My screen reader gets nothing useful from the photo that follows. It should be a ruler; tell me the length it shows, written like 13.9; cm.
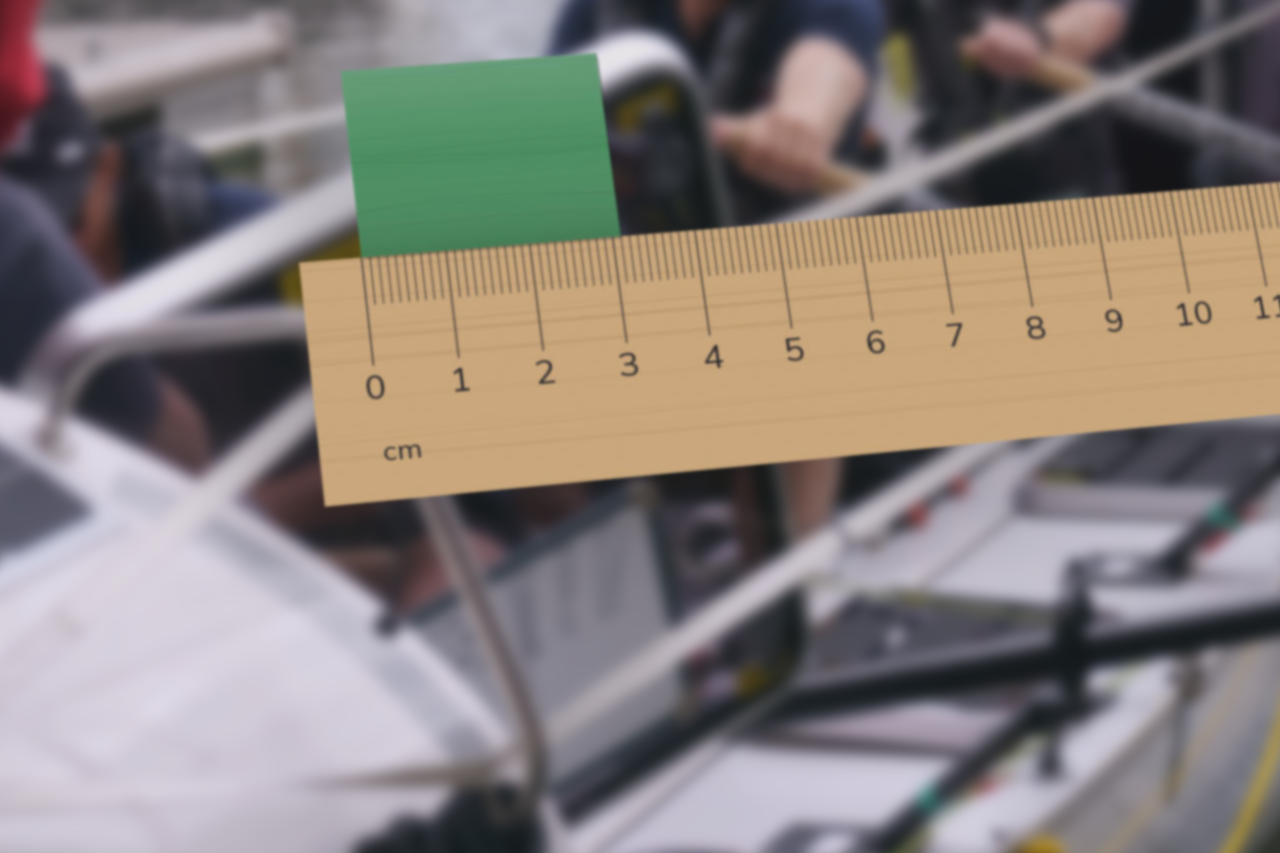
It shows 3.1; cm
